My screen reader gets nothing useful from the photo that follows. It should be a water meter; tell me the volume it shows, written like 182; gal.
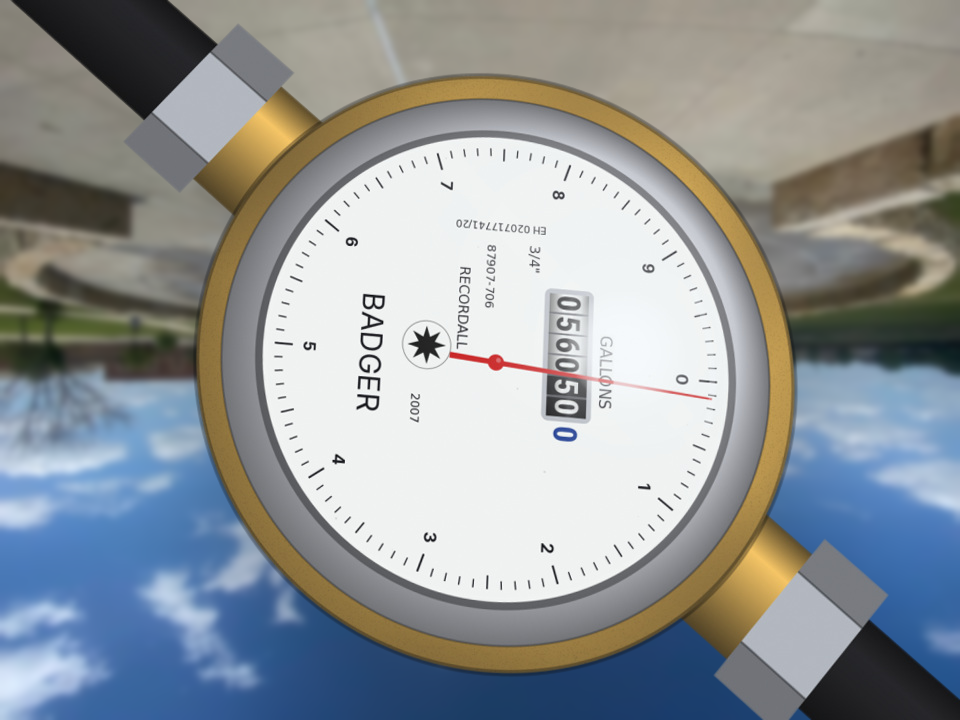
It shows 560500.1; gal
